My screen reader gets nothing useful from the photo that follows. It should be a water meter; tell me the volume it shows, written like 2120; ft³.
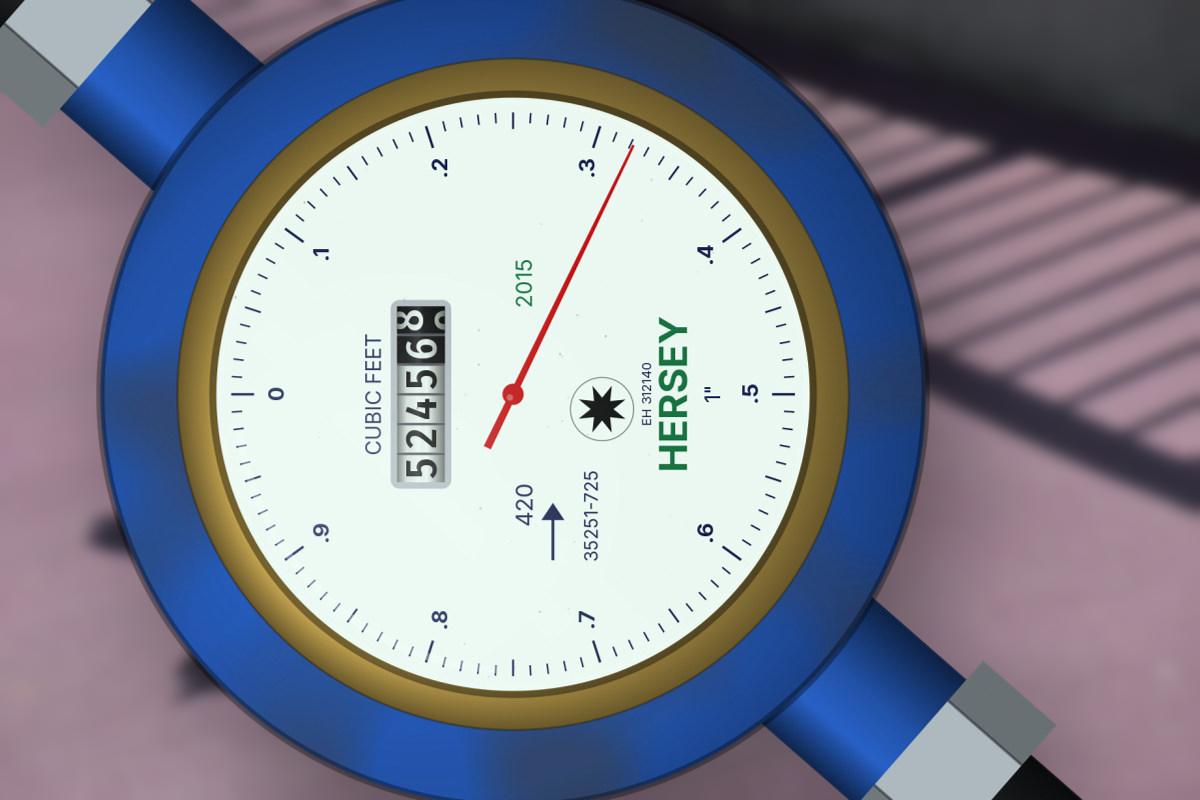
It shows 524568.32; ft³
